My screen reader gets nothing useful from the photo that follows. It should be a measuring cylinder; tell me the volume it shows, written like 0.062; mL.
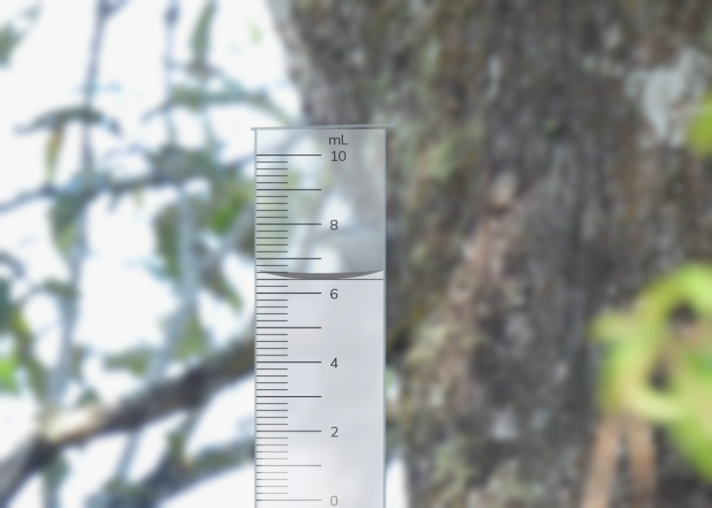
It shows 6.4; mL
